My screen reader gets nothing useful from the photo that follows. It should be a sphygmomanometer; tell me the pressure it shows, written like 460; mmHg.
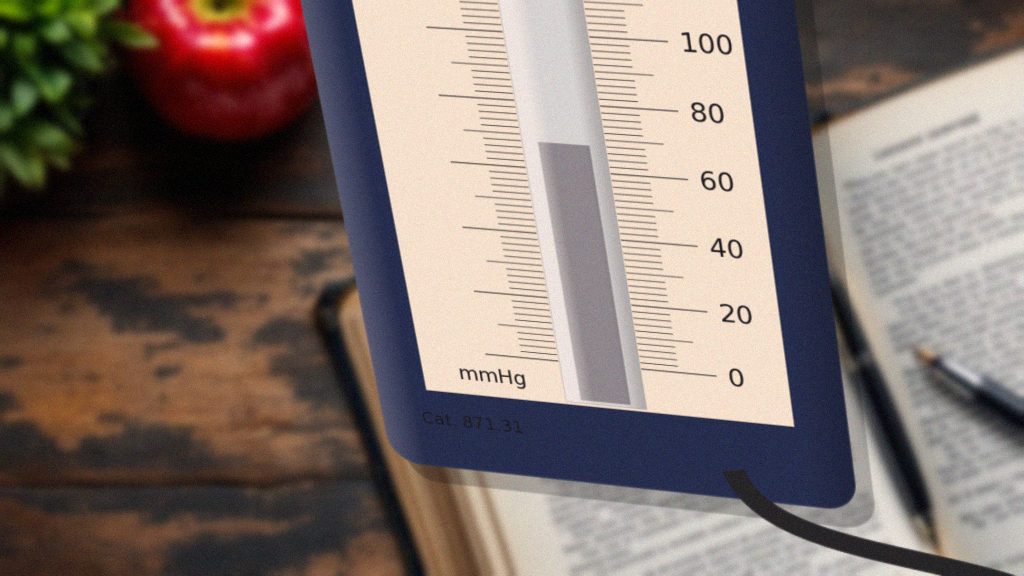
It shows 68; mmHg
